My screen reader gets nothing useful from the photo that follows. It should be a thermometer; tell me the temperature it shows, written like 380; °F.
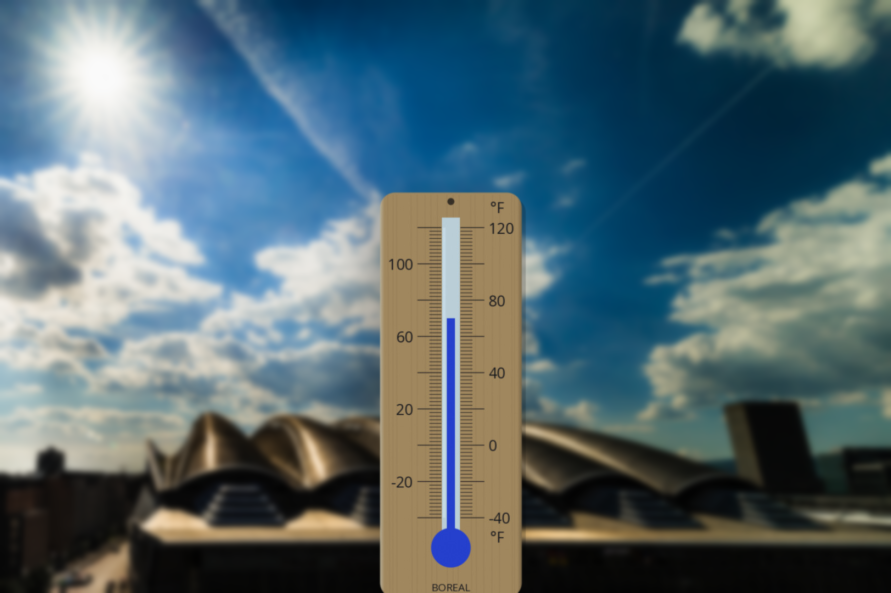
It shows 70; °F
